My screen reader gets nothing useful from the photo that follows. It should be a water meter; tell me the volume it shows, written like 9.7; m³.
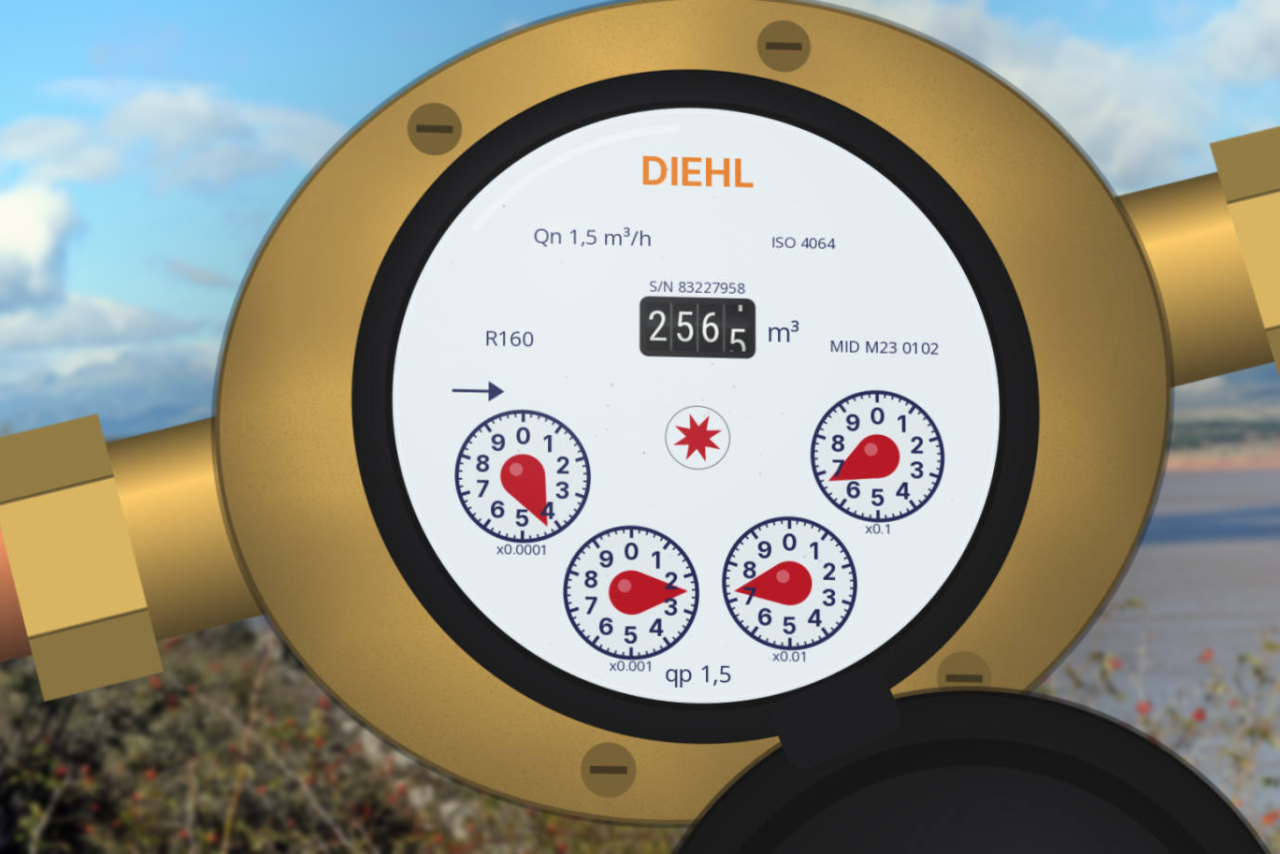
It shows 2564.6724; m³
